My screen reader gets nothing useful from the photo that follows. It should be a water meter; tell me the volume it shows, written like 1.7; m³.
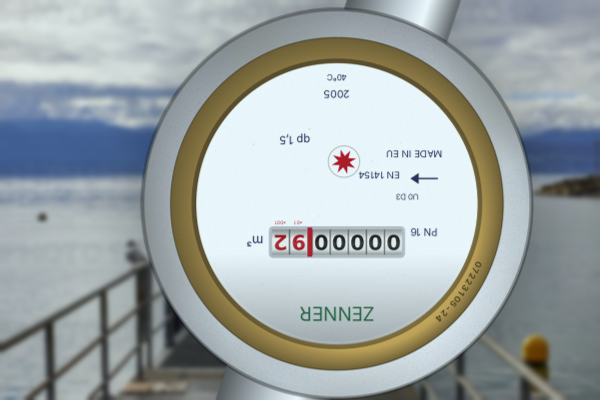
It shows 0.92; m³
